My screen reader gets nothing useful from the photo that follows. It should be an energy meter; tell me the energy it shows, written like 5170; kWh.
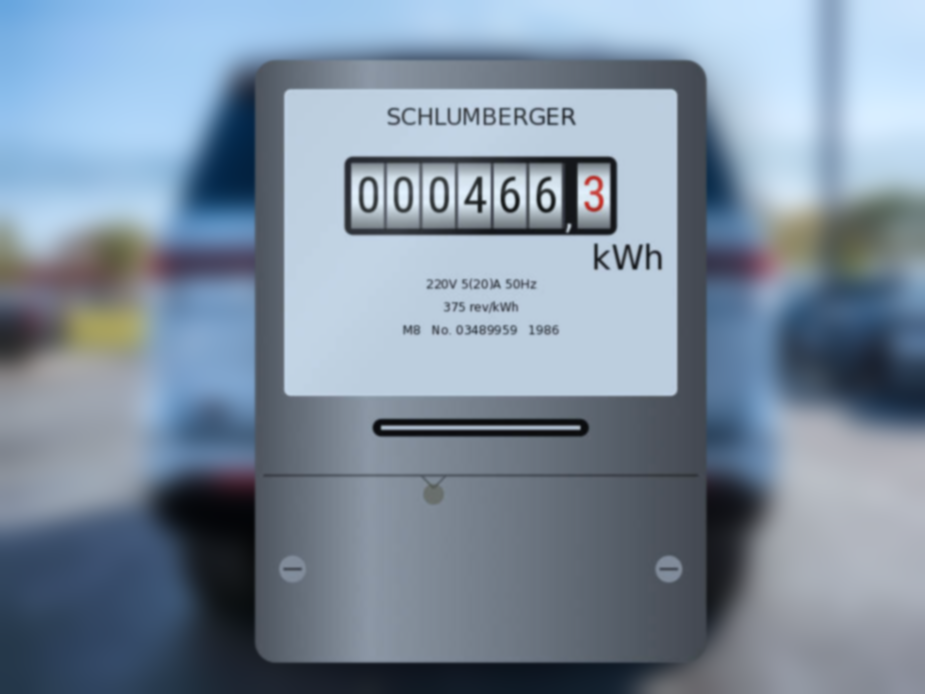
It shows 466.3; kWh
